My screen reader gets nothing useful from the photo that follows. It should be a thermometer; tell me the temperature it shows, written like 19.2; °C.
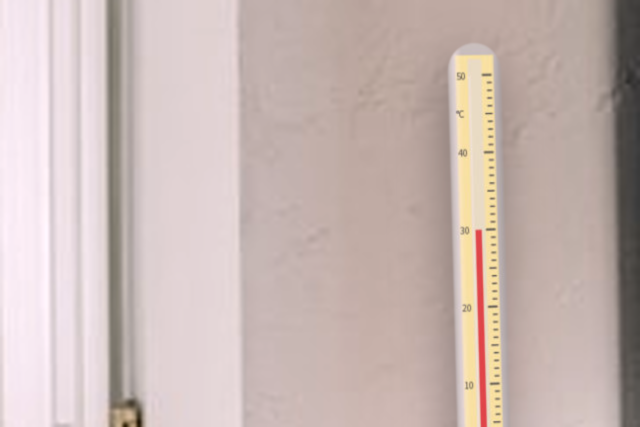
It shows 30; °C
